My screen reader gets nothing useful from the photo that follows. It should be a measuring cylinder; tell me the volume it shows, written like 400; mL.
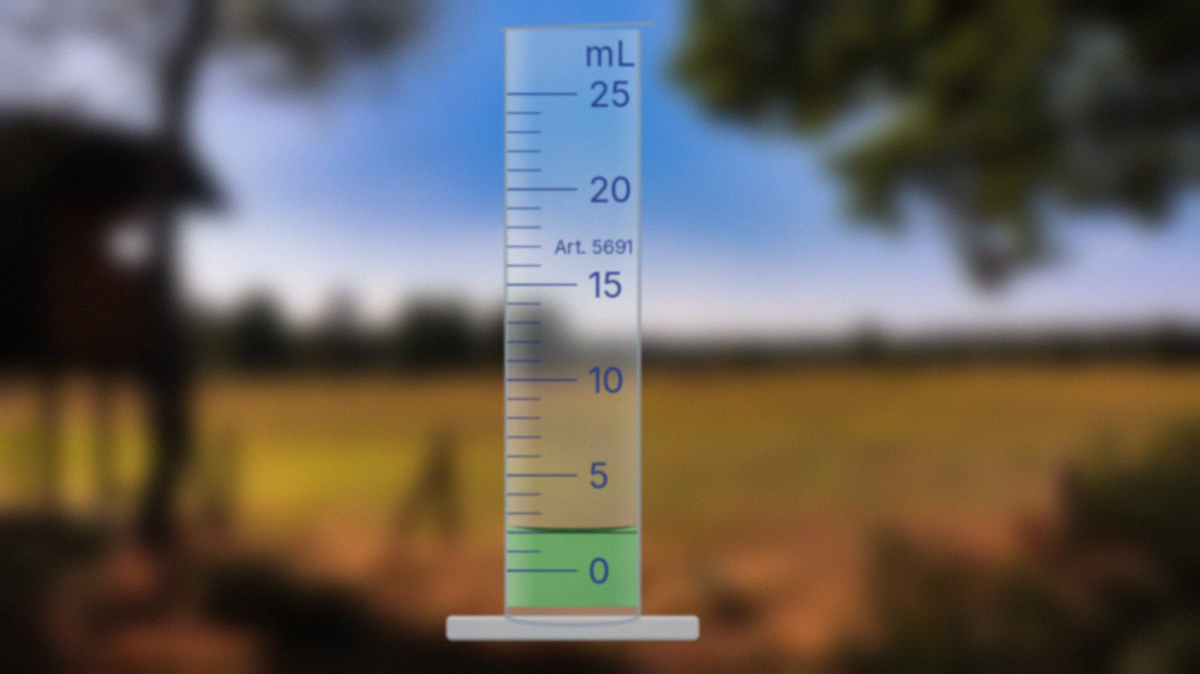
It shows 2; mL
